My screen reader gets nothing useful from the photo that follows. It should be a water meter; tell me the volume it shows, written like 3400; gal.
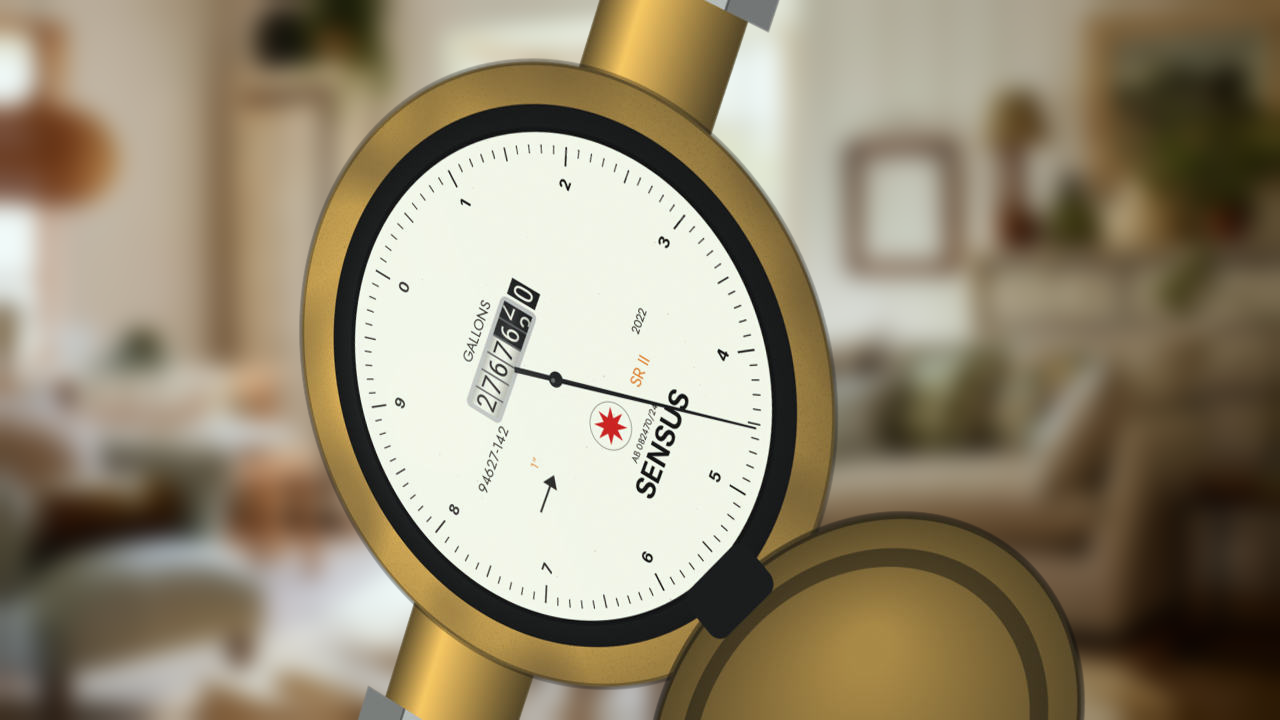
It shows 2767624.5; gal
